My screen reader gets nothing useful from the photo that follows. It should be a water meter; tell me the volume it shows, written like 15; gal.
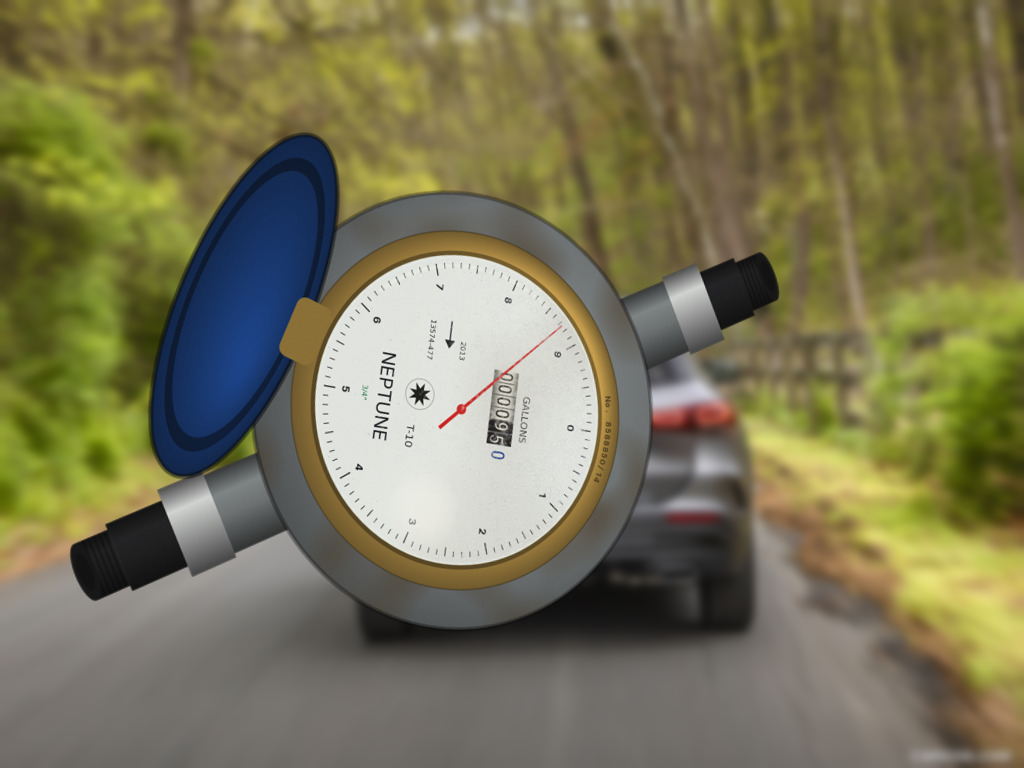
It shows 948.7; gal
